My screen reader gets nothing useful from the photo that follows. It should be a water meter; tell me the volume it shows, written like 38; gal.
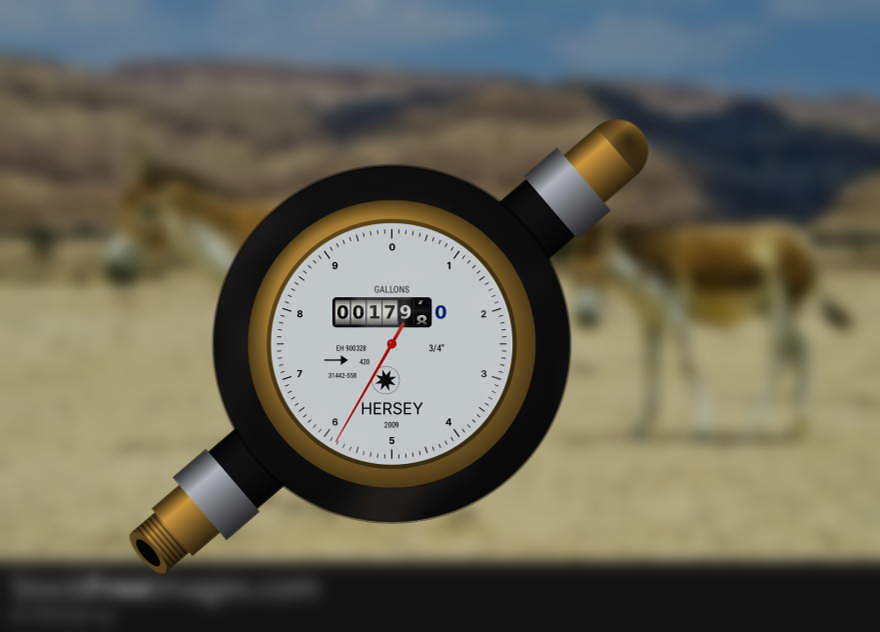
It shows 17975.8; gal
